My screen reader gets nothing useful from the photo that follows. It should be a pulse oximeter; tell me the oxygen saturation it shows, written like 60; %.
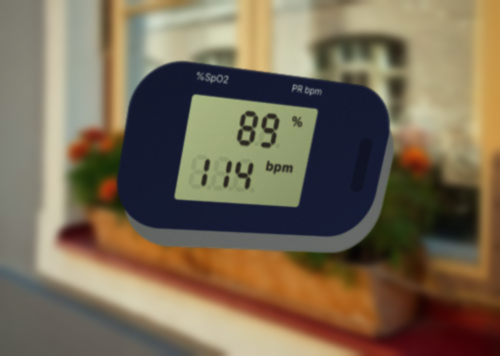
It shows 89; %
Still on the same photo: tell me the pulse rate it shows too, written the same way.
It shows 114; bpm
